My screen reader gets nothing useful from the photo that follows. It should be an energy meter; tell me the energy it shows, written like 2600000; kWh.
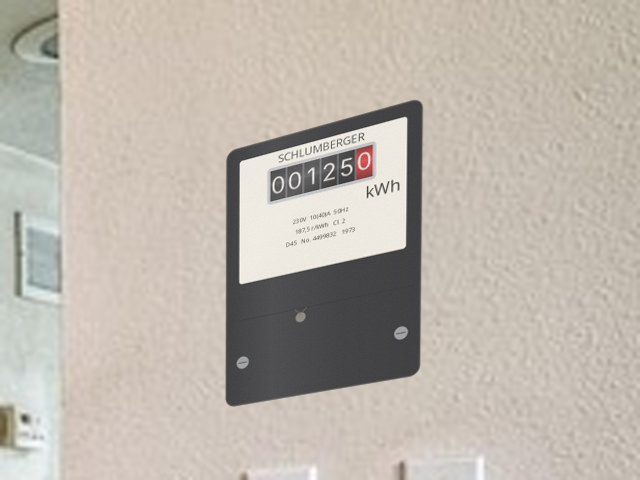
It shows 125.0; kWh
